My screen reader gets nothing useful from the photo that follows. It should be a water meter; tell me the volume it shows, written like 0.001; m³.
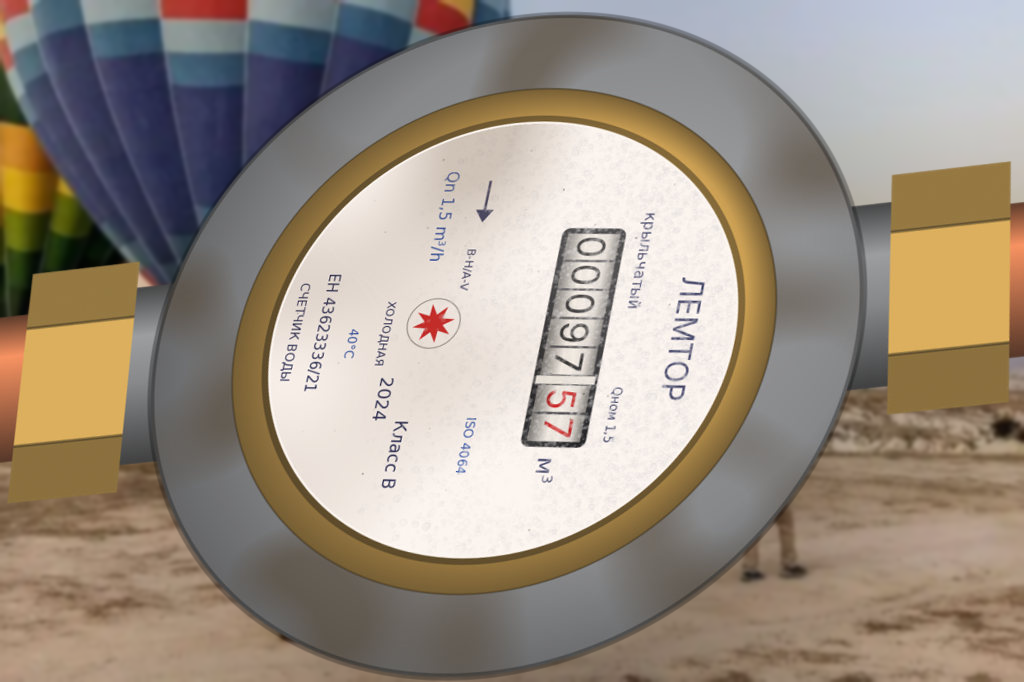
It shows 97.57; m³
